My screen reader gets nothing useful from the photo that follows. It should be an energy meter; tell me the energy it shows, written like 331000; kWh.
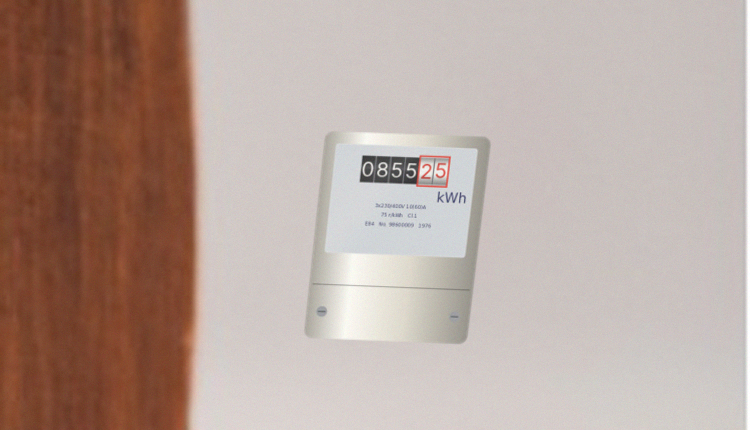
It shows 855.25; kWh
